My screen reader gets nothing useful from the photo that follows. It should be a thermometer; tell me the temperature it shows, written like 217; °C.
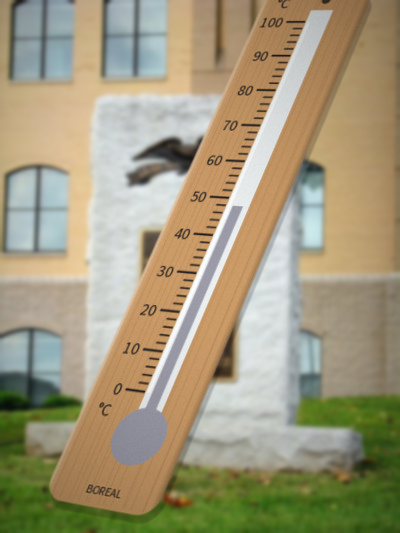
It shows 48; °C
